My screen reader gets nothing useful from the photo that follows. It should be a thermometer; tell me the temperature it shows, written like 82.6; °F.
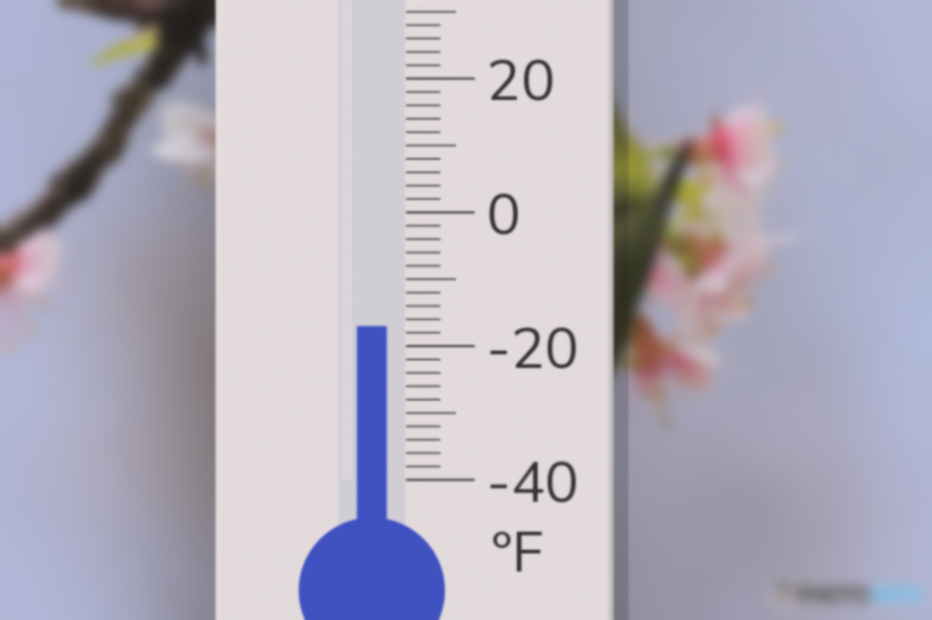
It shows -17; °F
